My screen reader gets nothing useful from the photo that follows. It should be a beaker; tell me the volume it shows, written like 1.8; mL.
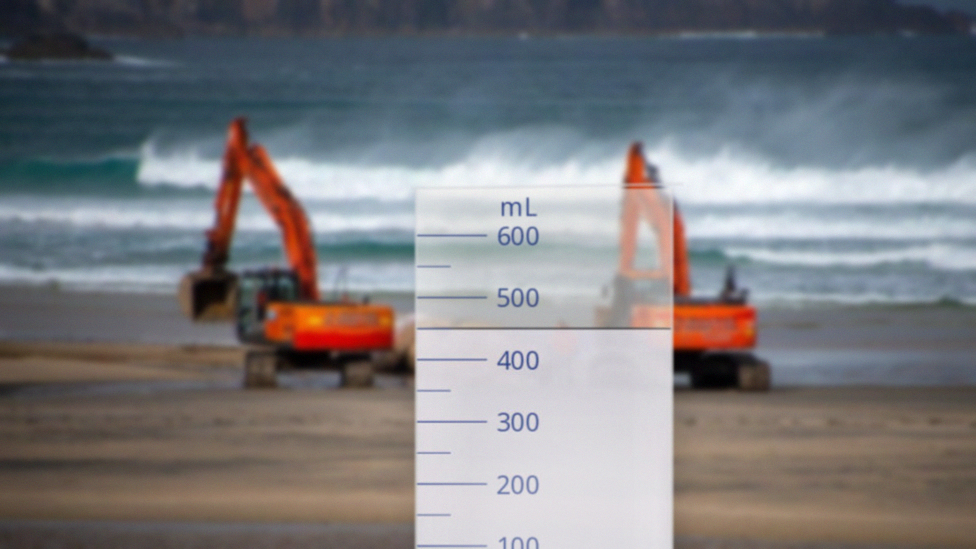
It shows 450; mL
